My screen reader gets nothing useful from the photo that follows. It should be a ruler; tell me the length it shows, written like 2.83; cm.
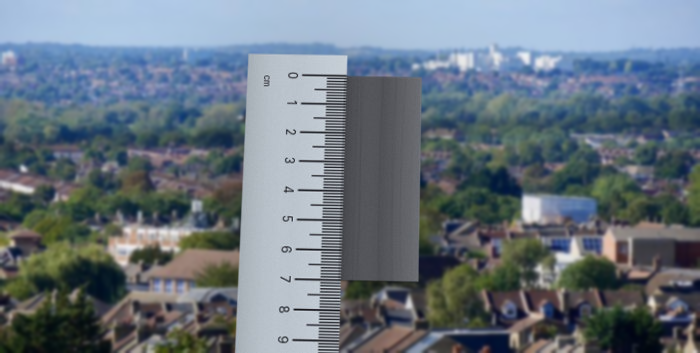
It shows 7; cm
